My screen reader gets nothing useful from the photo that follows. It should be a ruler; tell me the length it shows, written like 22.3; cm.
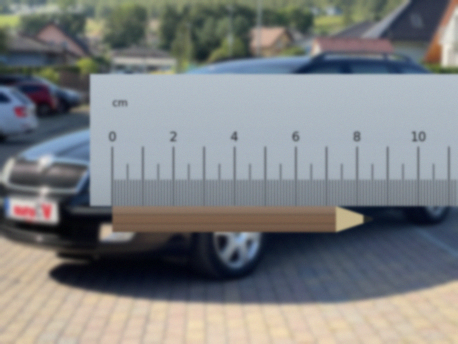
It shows 8.5; cm
